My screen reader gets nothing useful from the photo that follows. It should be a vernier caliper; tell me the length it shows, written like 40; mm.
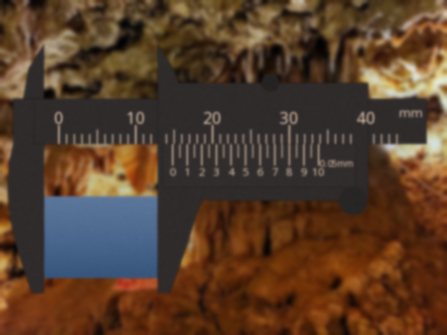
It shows 14.8; mm
